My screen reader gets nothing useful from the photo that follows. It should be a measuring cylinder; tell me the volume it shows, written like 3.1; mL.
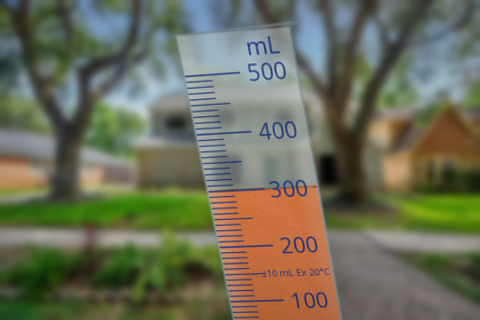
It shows 300; mL
